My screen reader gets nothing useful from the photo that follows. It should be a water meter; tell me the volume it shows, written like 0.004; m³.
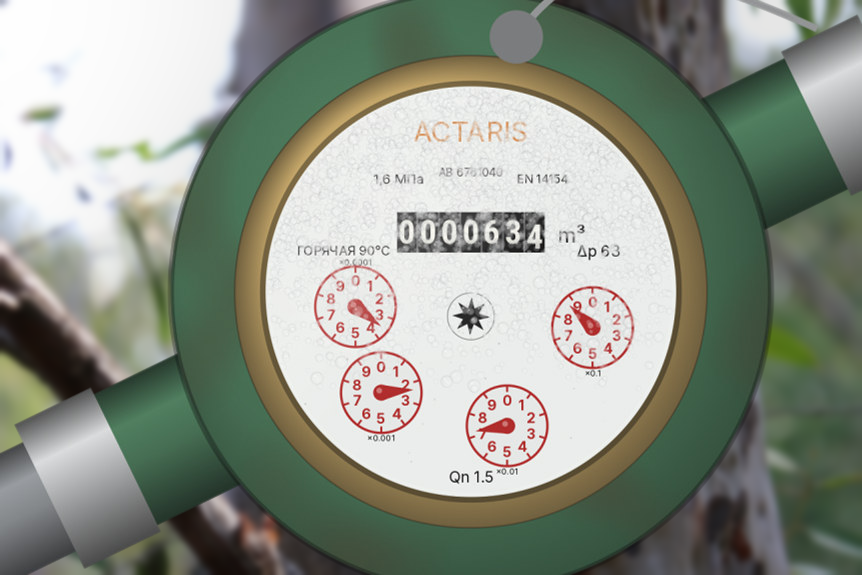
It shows 633.8723; m³
